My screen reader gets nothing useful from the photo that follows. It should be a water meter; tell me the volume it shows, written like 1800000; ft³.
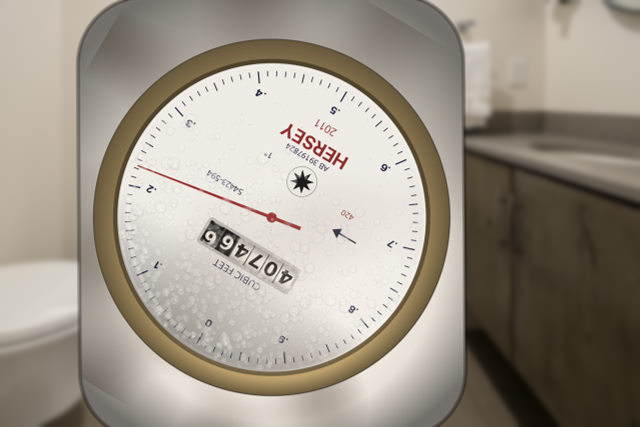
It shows 407466.22; ft³
